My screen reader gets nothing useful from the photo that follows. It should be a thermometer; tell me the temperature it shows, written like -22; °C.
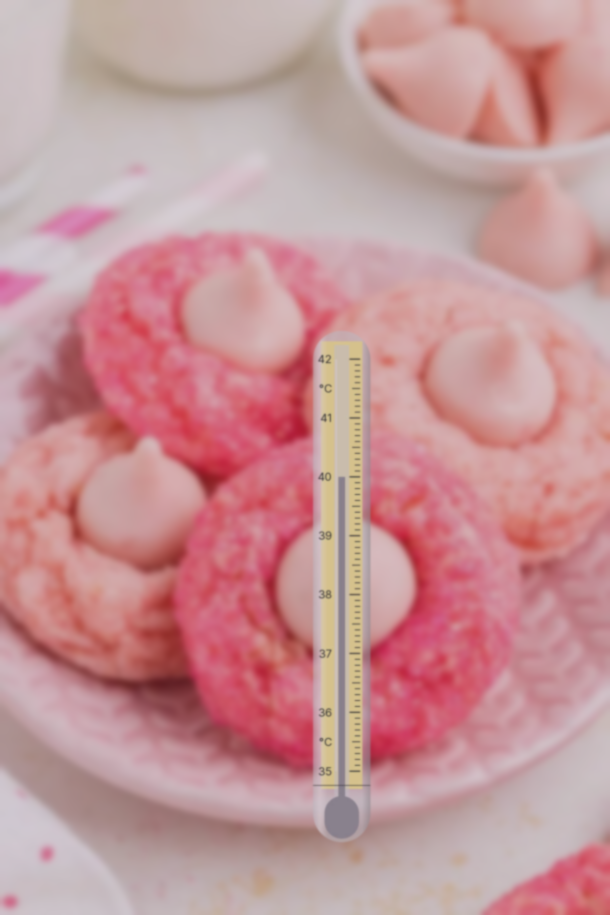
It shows 40; °C
